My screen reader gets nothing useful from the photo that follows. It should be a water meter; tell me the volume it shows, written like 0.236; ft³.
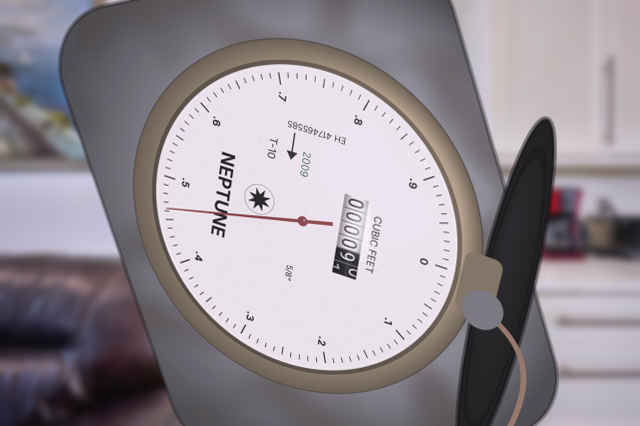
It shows 90.46; ft³
